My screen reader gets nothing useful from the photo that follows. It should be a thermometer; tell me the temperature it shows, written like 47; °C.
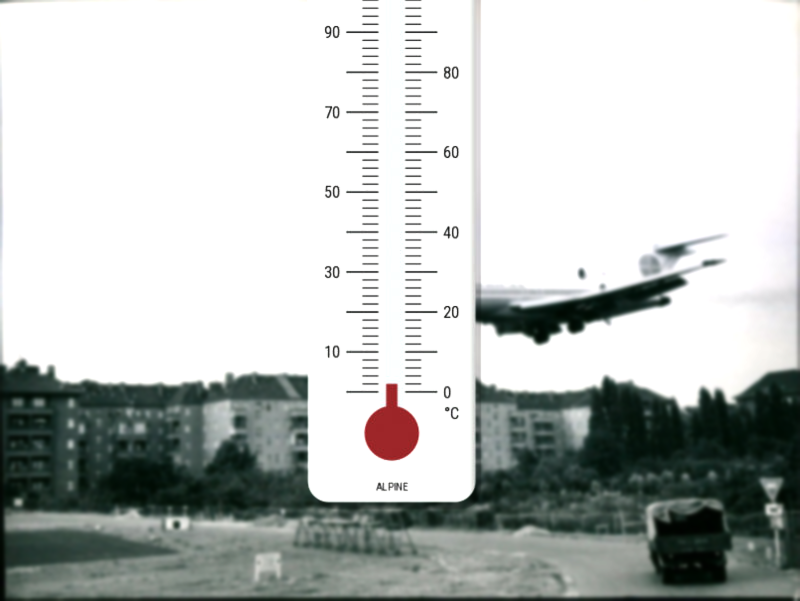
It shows 2; °C
